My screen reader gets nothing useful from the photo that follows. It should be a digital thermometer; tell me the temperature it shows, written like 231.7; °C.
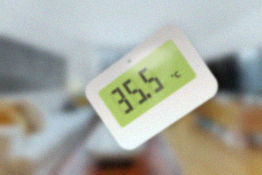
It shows 35.5; °C
